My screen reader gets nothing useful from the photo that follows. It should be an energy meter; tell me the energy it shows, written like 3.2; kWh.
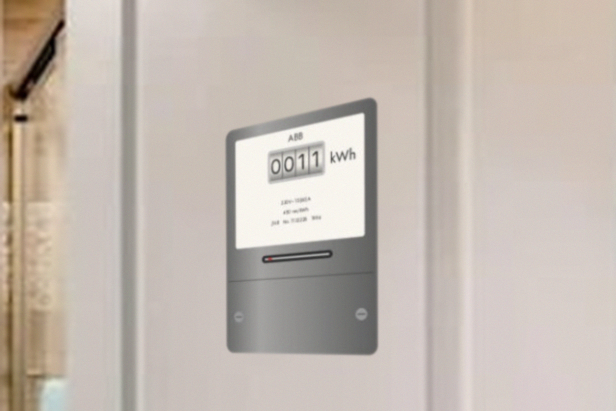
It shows 11; kWh
